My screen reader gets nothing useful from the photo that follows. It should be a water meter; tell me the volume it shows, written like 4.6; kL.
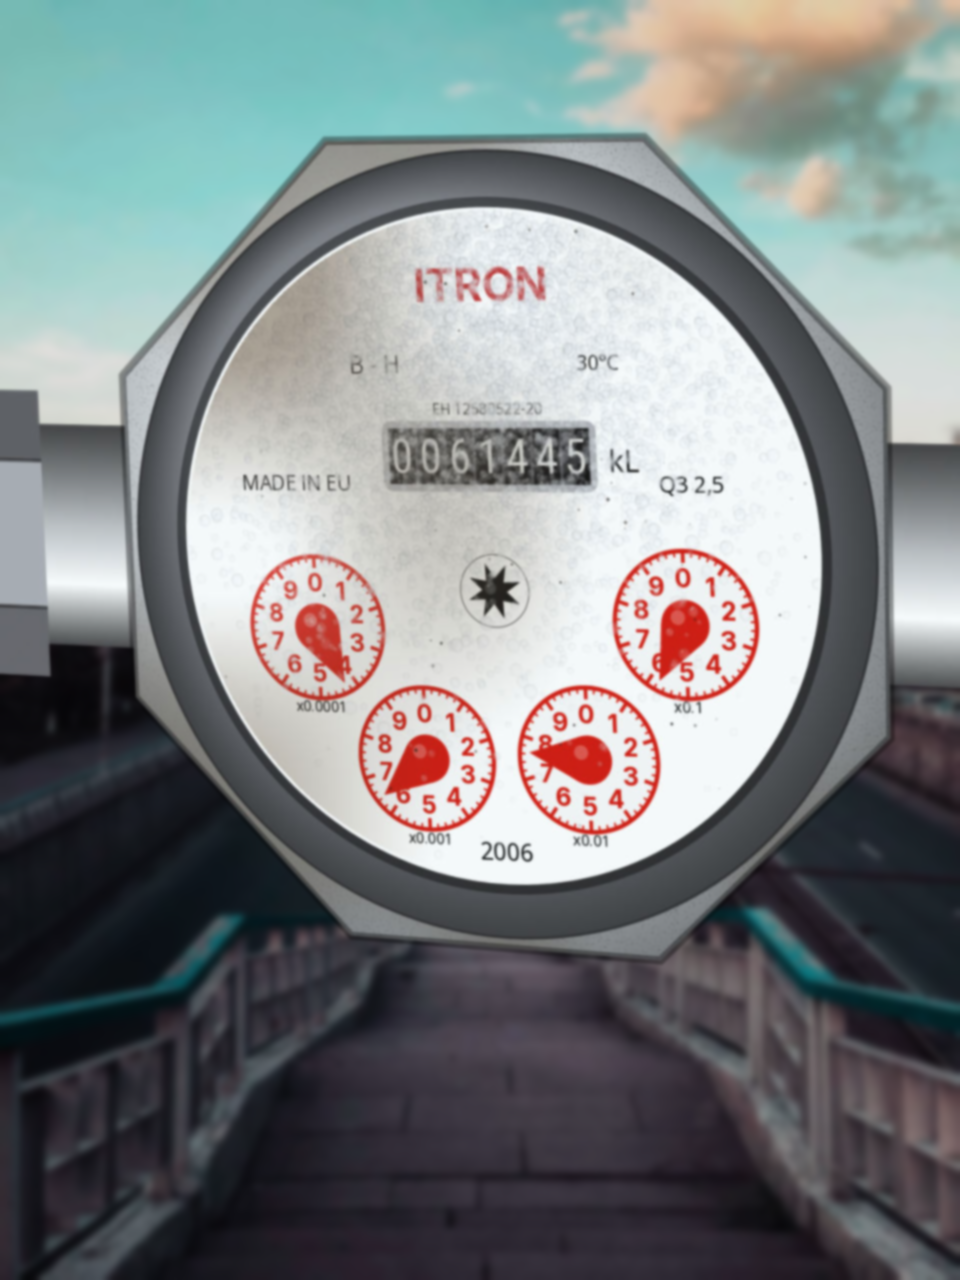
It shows 61445.5764; kL
